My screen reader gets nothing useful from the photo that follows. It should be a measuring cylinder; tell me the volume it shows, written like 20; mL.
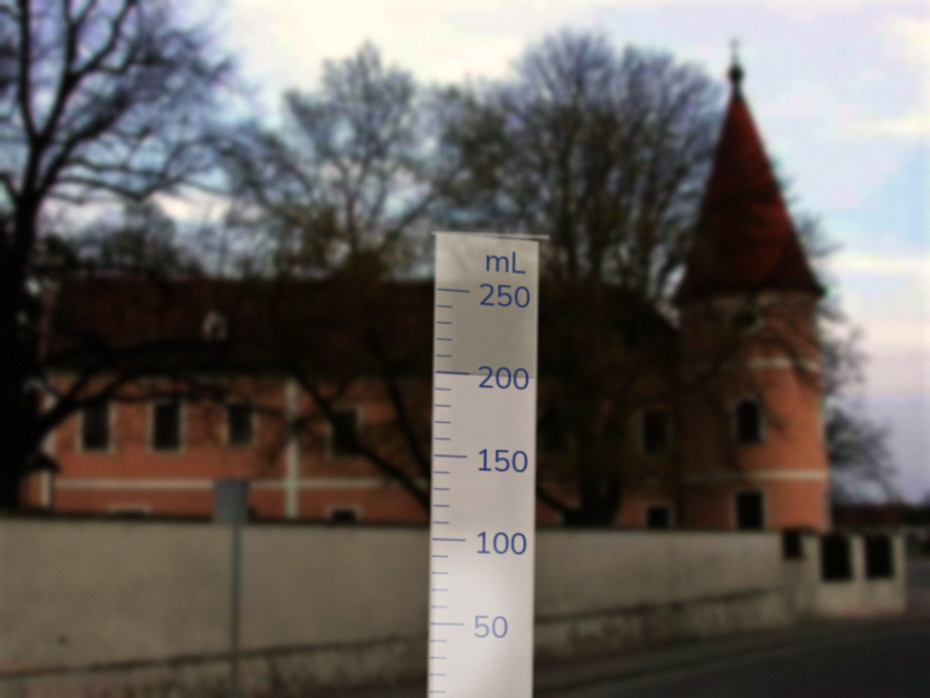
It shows 200; mL
